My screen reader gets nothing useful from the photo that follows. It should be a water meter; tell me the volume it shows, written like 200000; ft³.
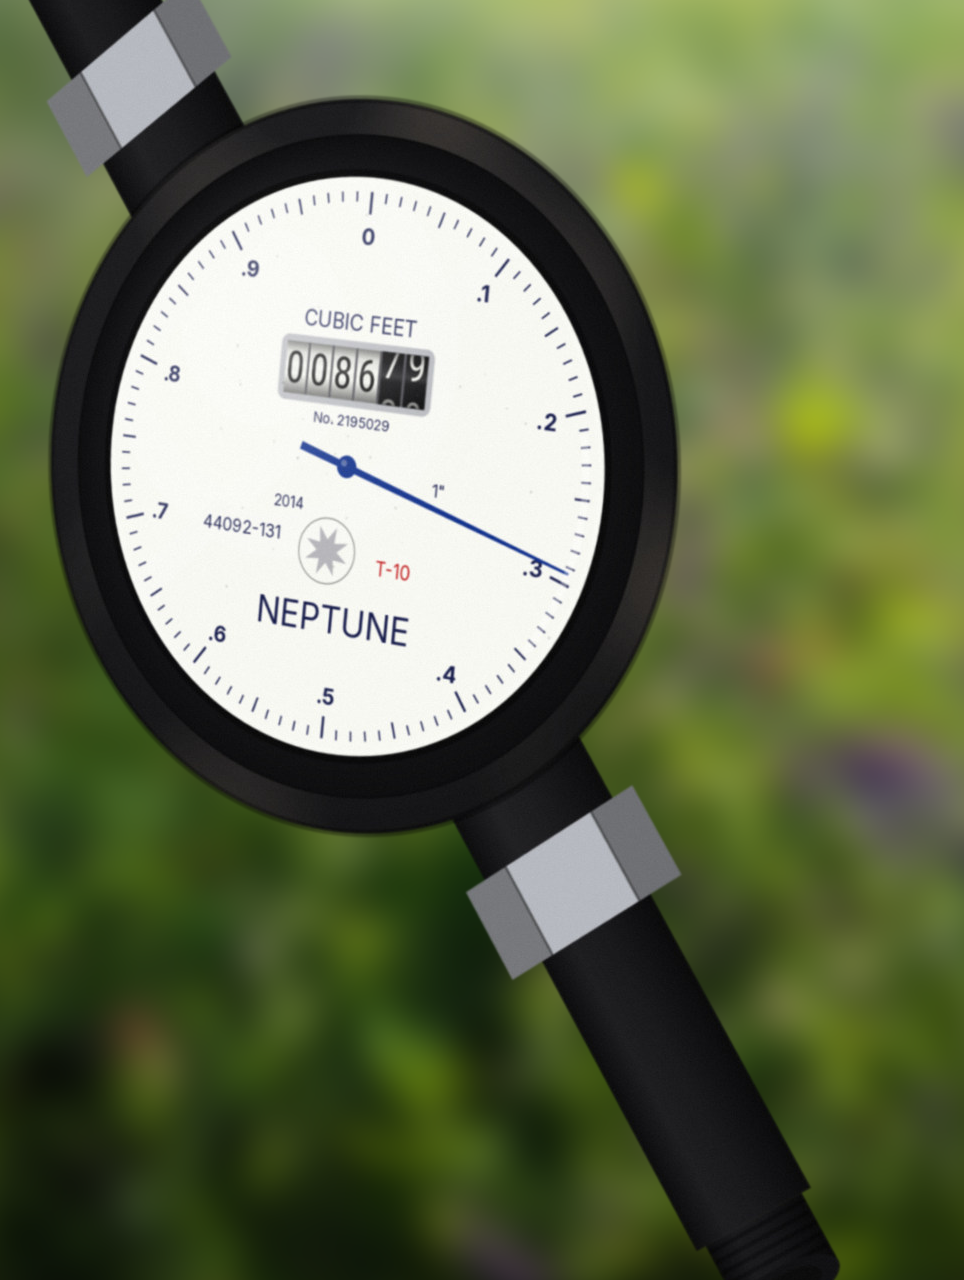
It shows 8679.29; ft³
